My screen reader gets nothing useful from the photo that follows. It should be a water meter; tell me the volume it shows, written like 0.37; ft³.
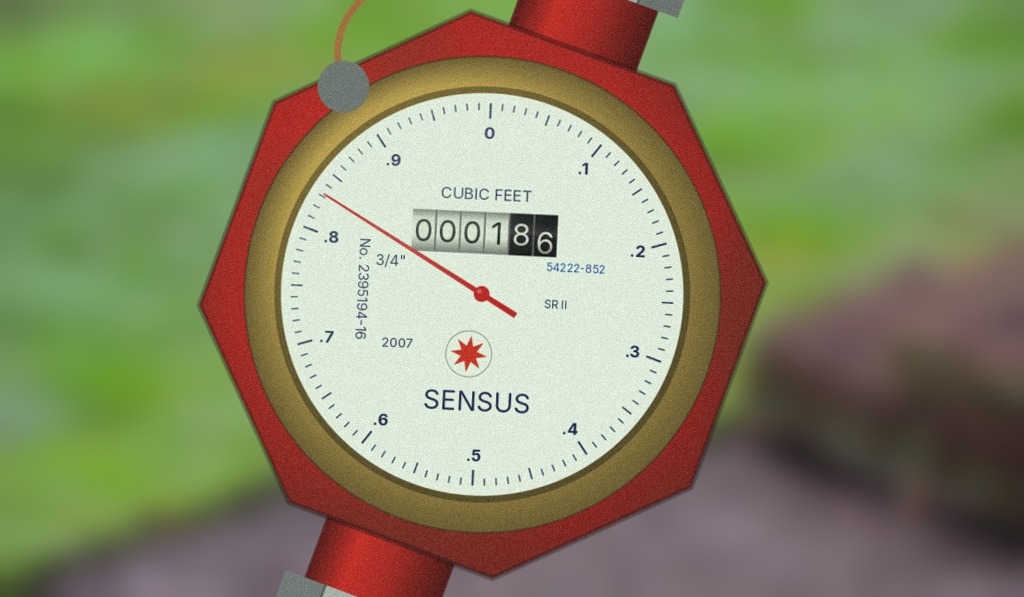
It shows 185.83; ft³
